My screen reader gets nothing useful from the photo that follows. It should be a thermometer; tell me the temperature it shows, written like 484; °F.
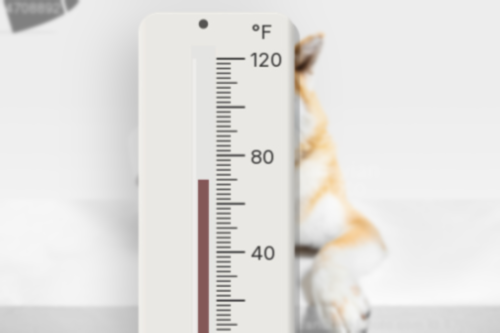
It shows 70; °F
